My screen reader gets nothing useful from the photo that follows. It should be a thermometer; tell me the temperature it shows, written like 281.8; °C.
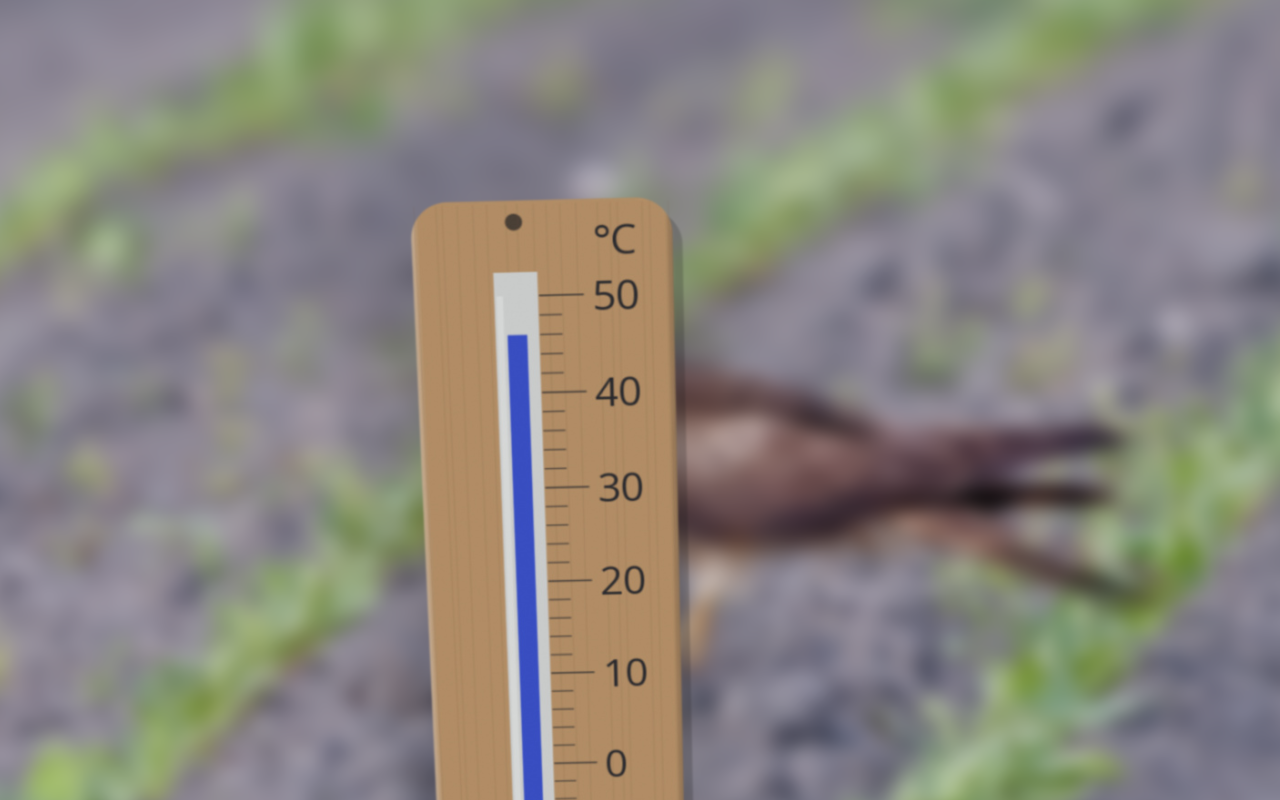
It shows 46; °C
